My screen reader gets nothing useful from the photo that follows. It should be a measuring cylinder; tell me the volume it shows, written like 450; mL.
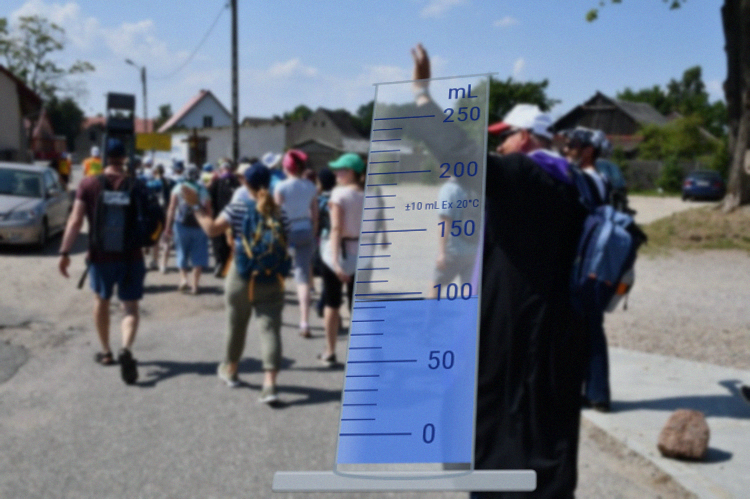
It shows 95; mL
